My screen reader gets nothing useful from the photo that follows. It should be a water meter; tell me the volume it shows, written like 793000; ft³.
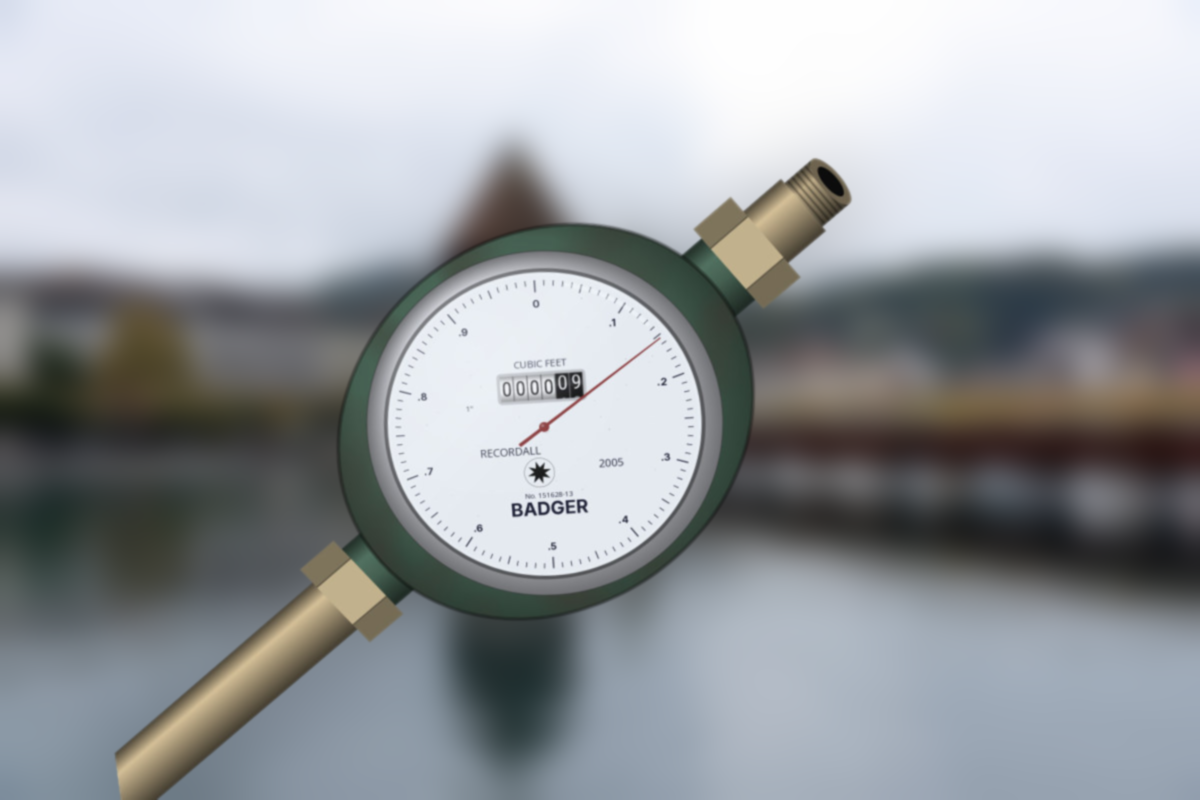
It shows 9.15; ft³
